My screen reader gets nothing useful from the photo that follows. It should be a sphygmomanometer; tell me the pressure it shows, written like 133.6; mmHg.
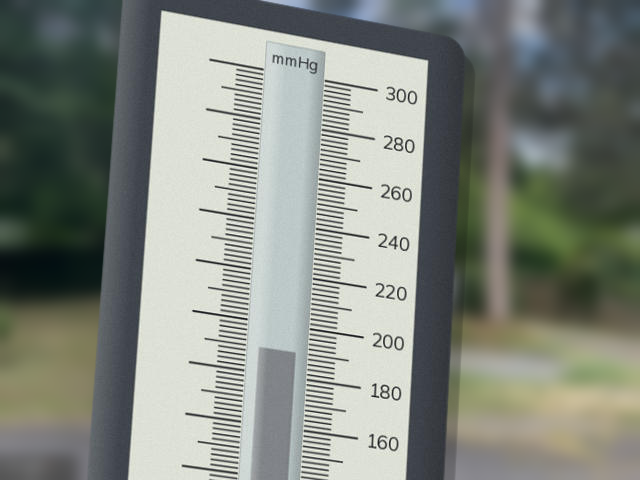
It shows 190; mmHg
